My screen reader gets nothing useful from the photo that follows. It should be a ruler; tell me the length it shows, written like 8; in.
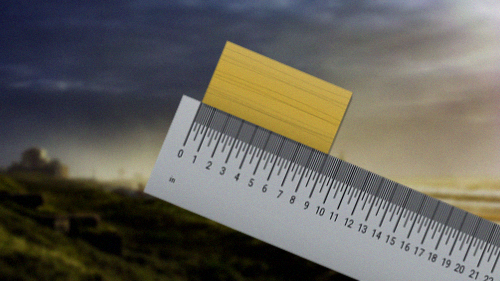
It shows 9; in
